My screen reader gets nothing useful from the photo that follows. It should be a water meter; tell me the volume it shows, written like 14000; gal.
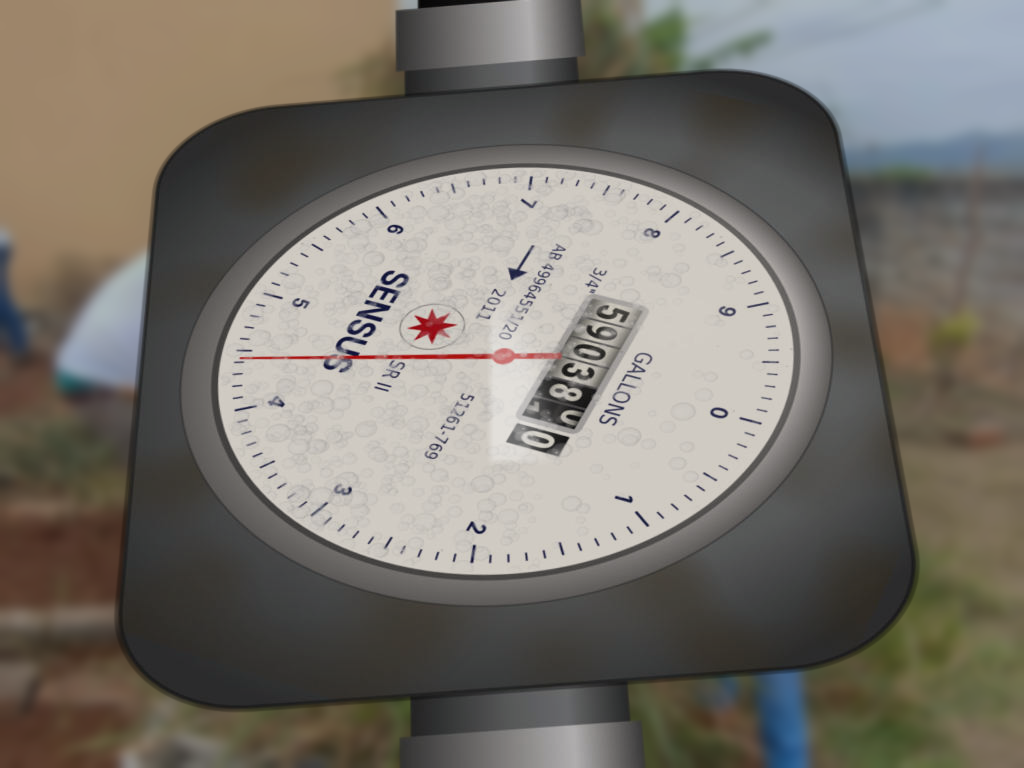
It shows 5903804.4; gal
